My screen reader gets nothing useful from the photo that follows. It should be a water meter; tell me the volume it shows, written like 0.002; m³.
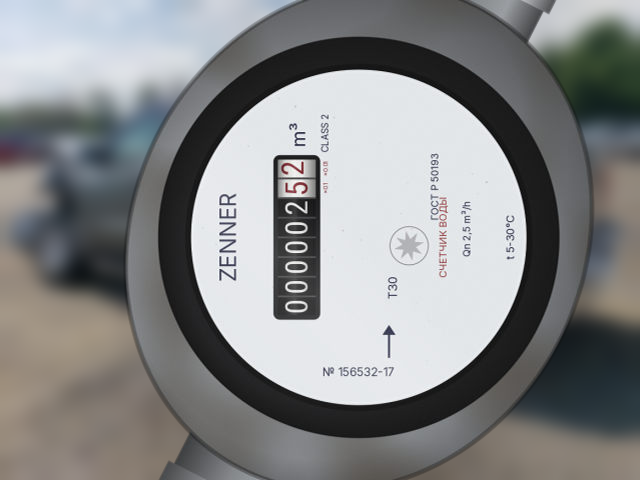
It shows 2.52; m³
